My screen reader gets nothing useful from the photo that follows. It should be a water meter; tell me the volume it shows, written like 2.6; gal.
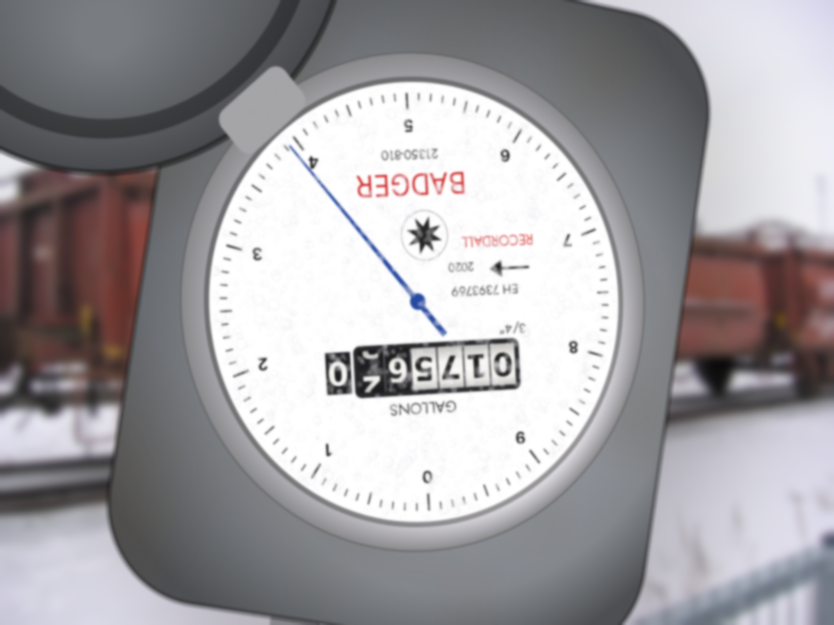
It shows 175623.9; gal
